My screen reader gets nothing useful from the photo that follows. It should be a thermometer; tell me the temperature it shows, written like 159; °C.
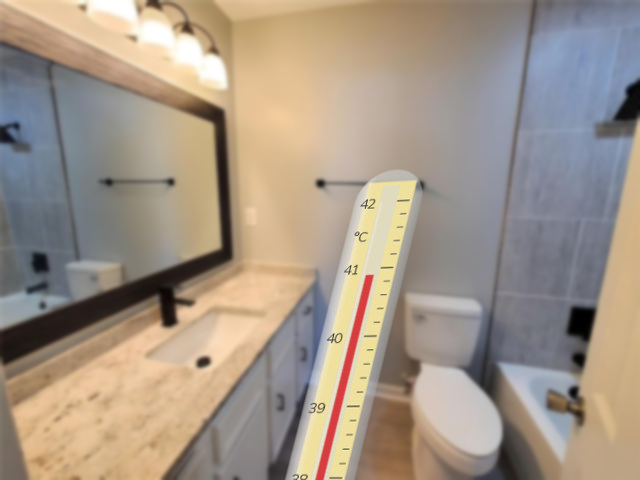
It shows 40.9; °C
